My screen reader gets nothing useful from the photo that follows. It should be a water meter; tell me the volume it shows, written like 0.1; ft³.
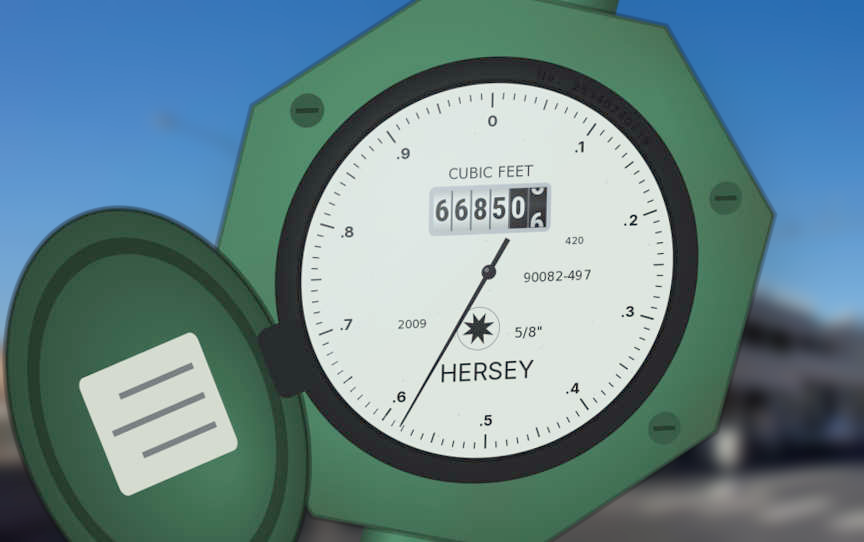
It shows 668505.58; ft³
